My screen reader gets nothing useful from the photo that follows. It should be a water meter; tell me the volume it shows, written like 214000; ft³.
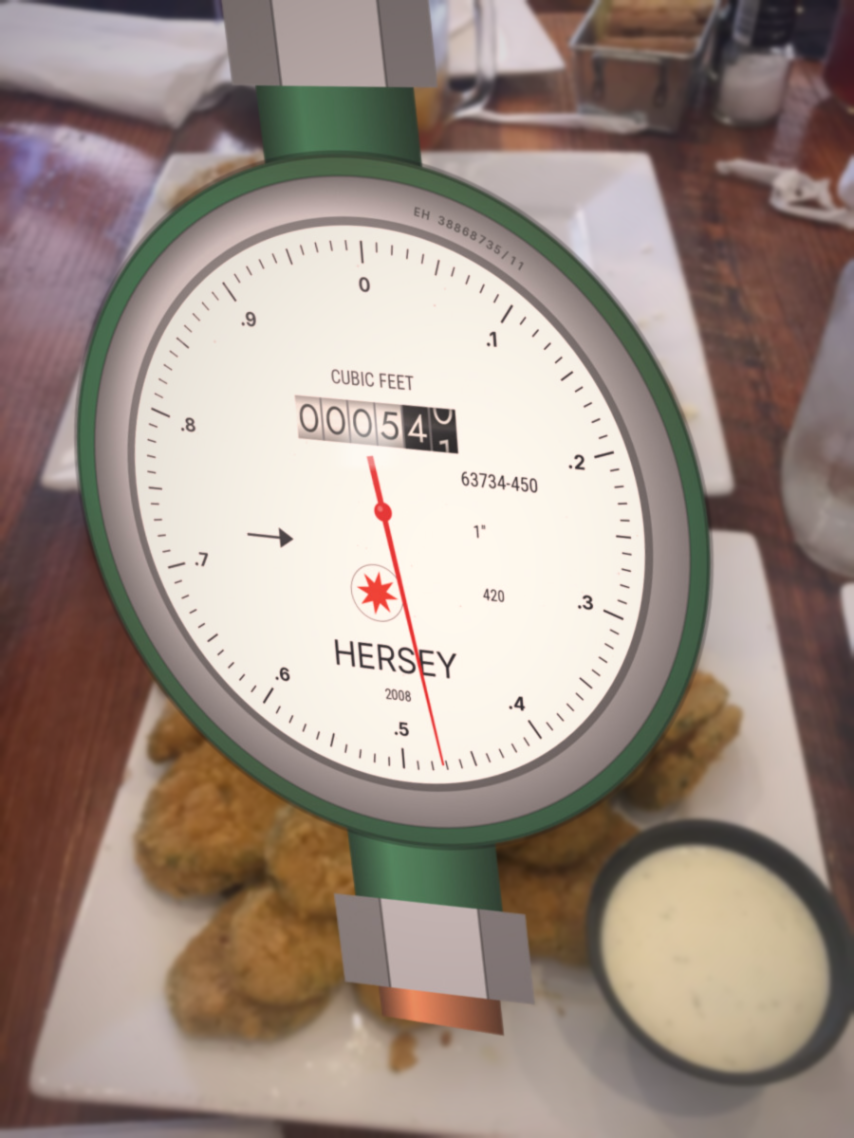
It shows 540.47; ft³
